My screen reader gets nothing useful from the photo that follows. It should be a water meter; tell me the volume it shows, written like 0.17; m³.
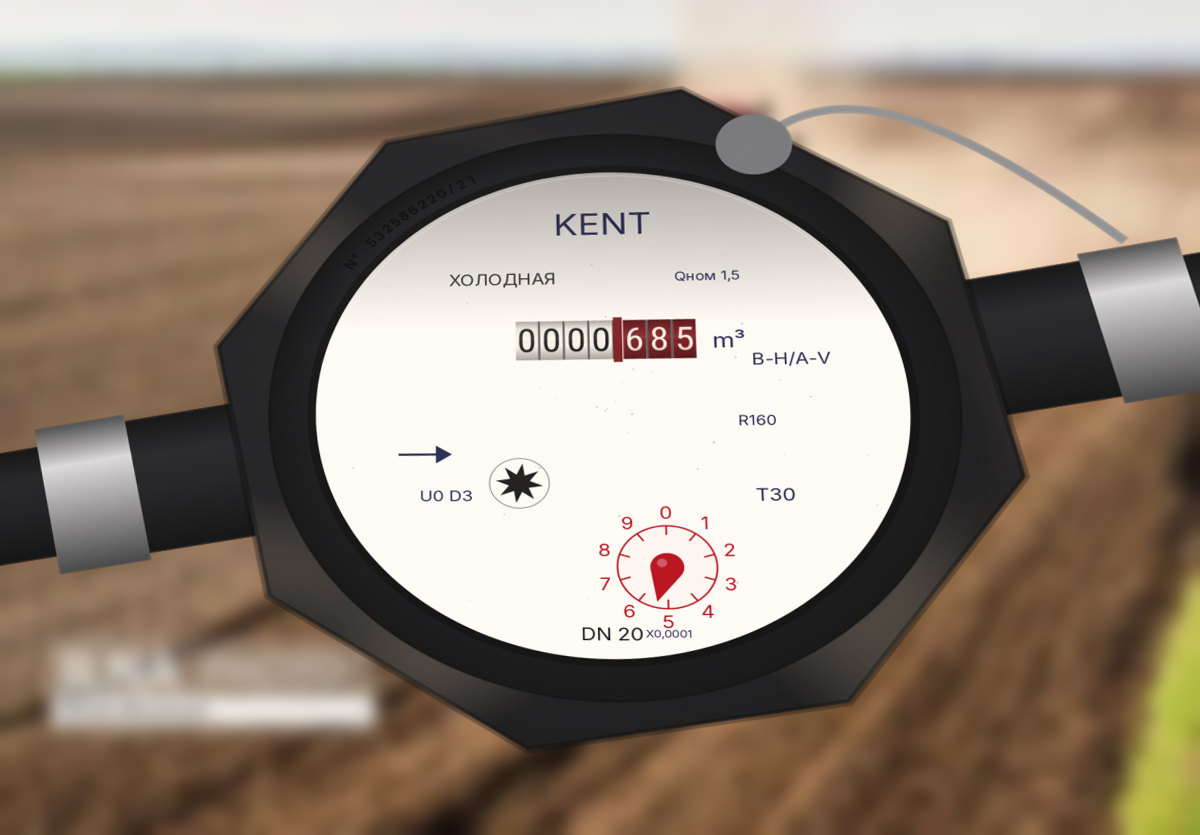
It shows 0.6855; m³
